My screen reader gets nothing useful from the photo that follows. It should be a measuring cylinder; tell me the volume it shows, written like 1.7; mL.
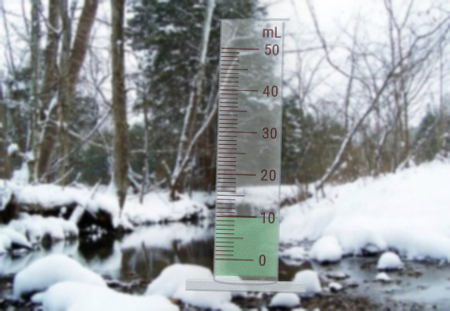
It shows 10; mL
